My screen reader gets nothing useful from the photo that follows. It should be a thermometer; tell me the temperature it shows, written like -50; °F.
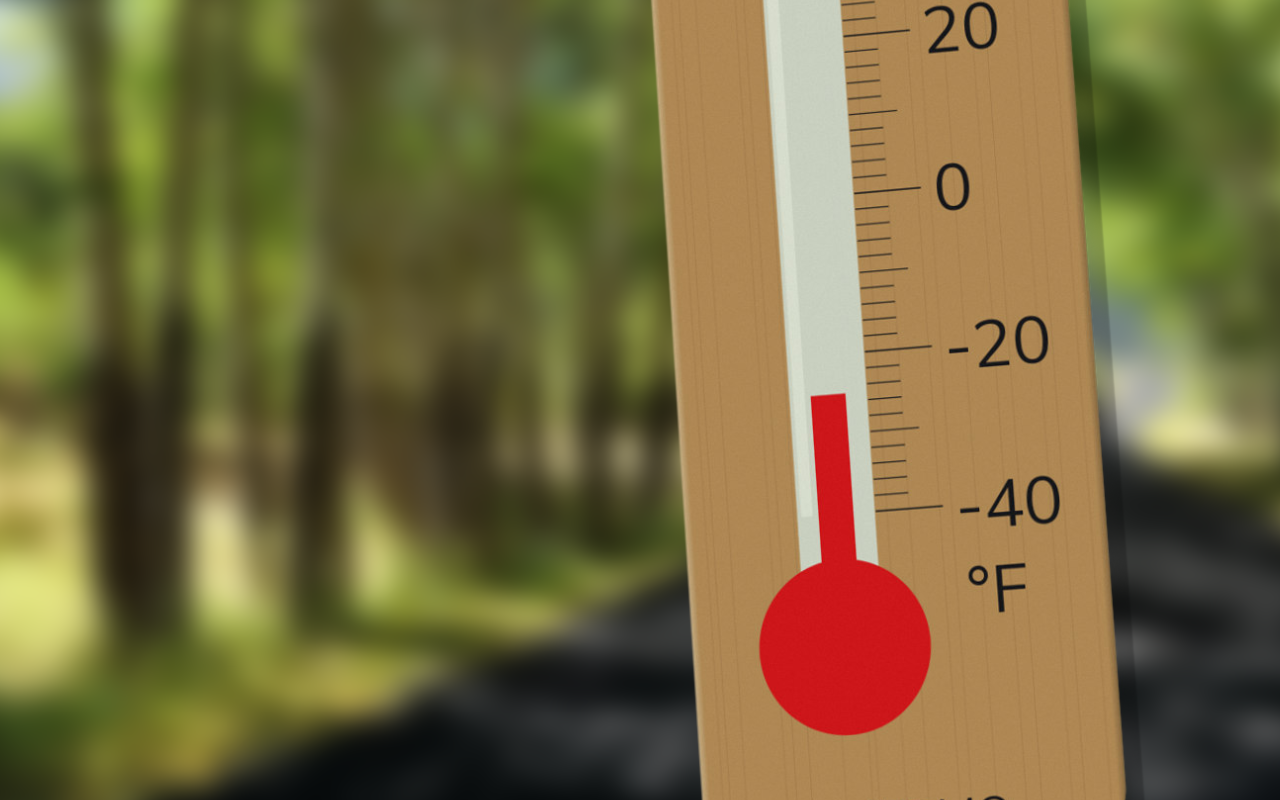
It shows -25; °F
